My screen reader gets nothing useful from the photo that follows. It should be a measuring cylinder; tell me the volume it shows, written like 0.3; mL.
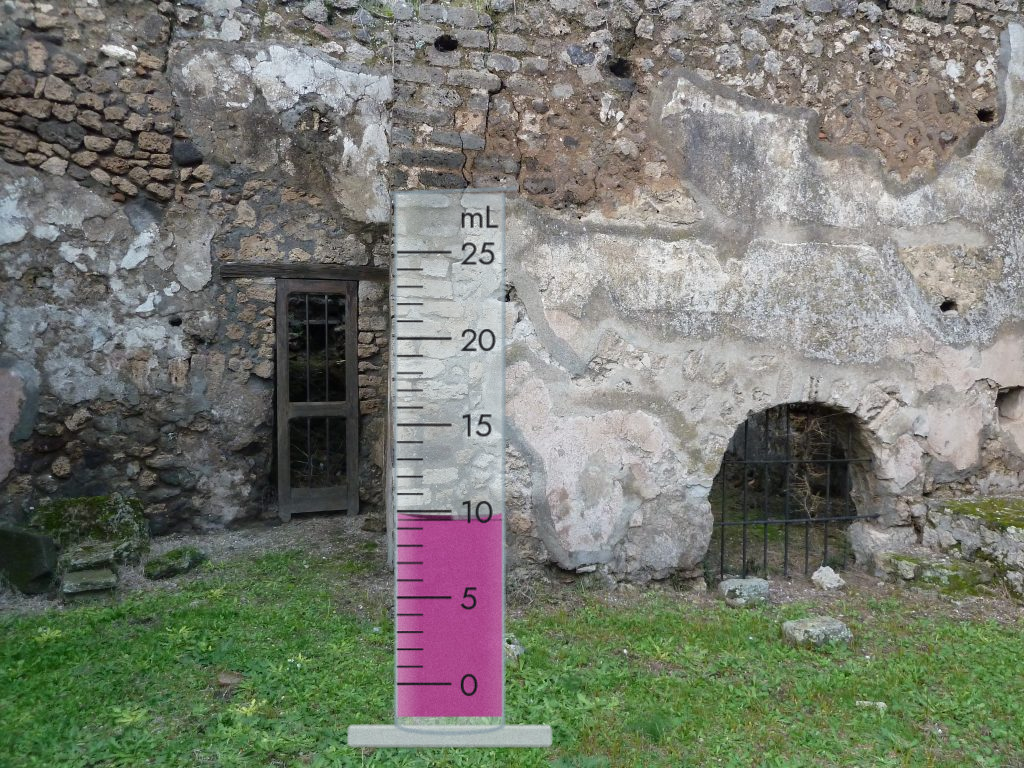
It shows 9.5; mL
